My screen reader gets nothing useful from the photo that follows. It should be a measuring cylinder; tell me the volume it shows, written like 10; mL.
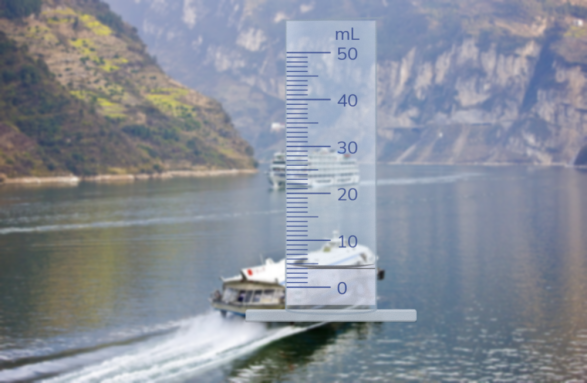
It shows 4; mL
